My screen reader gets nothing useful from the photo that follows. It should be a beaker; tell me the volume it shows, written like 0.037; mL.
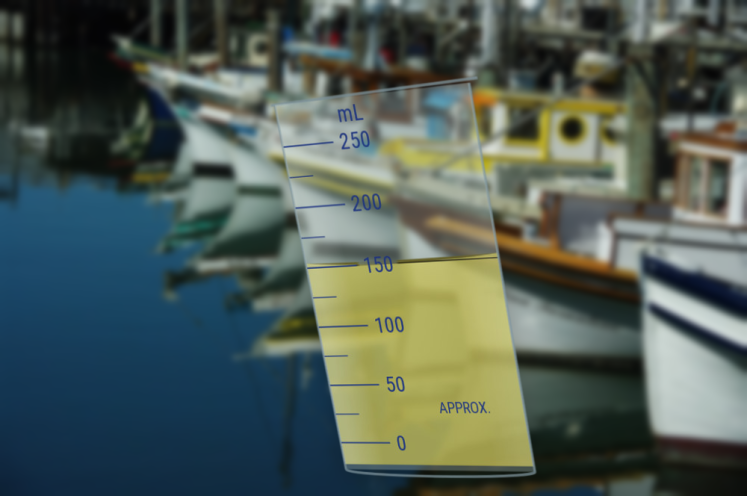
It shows 150; mL
